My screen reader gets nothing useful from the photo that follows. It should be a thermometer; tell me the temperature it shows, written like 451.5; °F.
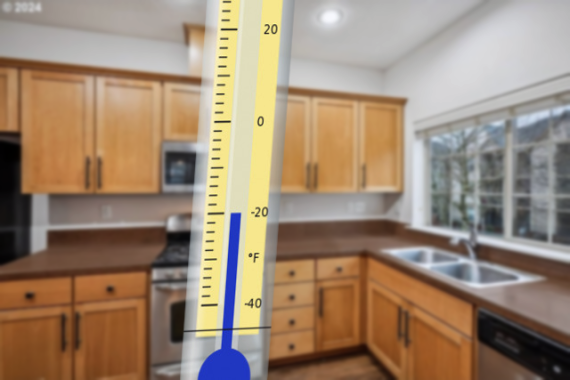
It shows -20; °F
